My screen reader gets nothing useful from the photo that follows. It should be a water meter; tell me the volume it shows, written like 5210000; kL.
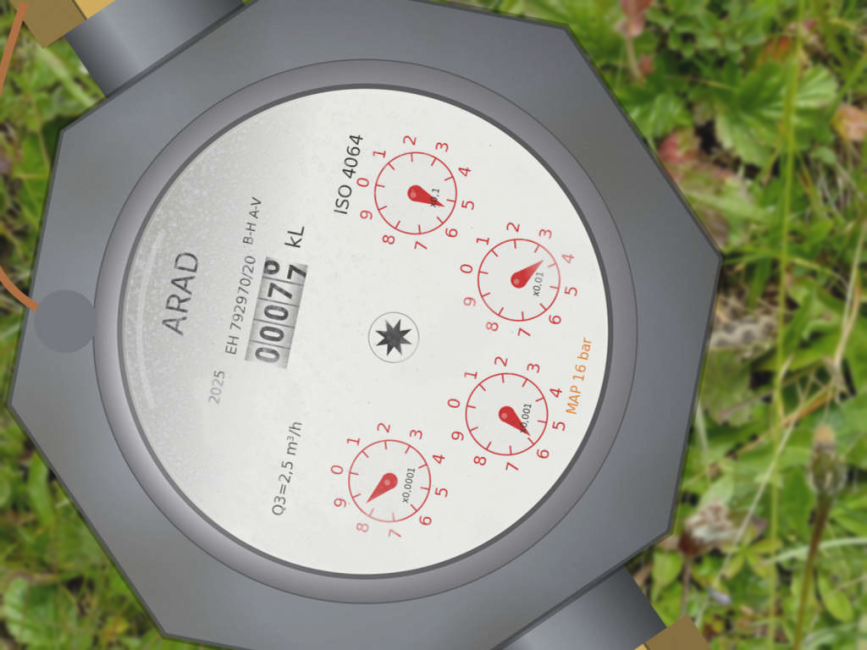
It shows 76.5358; kL
